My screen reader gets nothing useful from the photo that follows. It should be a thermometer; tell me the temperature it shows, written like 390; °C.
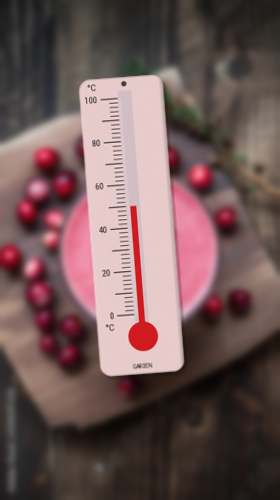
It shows 50; °C
